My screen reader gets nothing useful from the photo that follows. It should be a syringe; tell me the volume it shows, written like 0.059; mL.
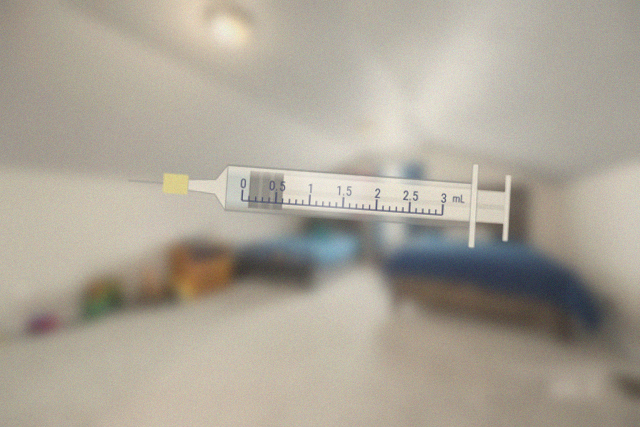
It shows 0.1; mL
